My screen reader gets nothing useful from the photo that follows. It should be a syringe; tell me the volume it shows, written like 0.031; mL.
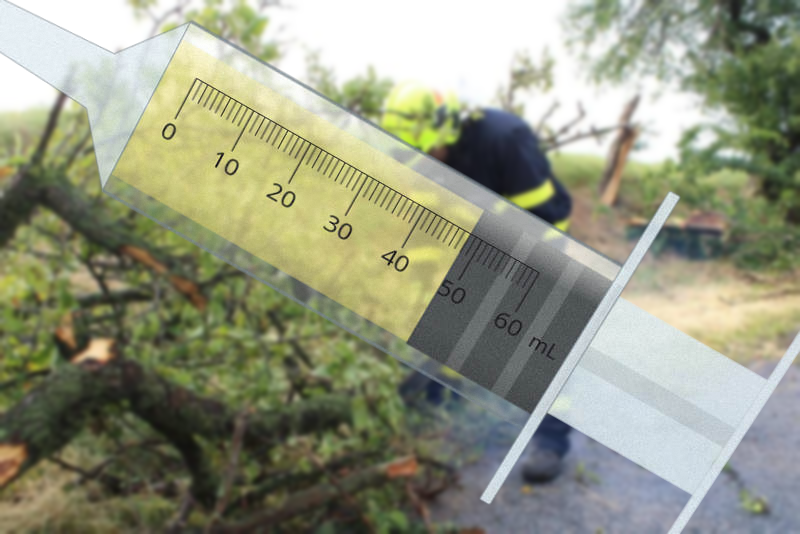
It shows 48; mL
